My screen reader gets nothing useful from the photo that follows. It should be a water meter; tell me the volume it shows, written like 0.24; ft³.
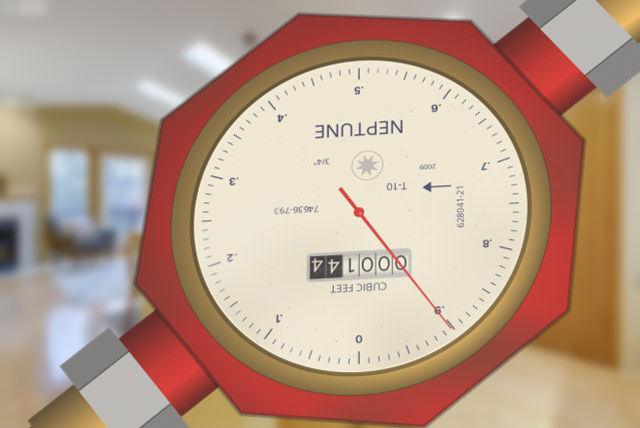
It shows 143.90; ft³
